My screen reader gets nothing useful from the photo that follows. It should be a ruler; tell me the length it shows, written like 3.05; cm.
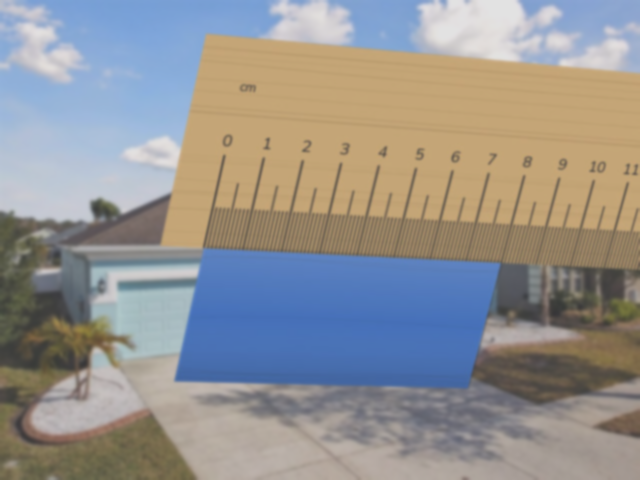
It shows 8; cm
